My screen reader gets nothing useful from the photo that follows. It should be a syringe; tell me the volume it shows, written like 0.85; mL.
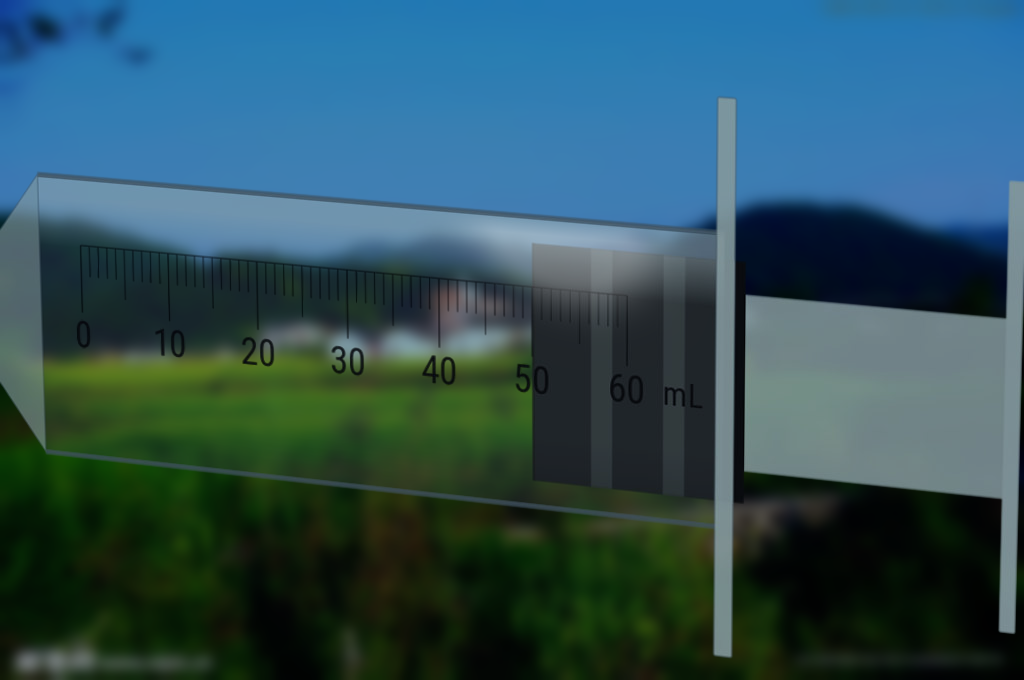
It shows 50; mL
